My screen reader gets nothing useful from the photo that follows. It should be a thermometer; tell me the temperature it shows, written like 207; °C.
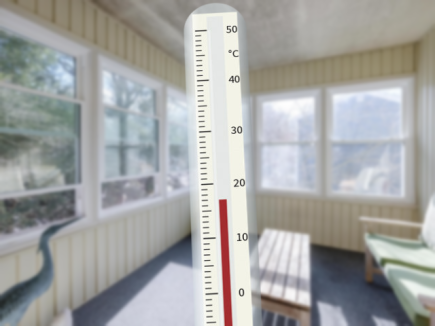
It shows 17; °C
